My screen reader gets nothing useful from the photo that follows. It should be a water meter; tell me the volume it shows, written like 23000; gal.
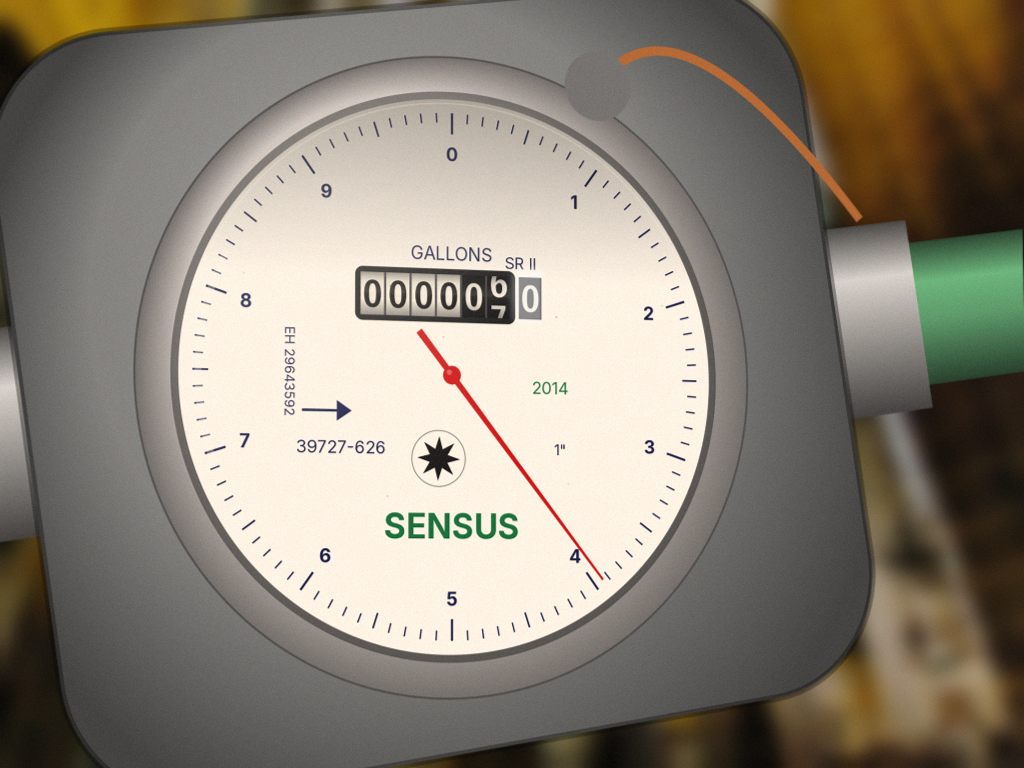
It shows 63.9; gal
